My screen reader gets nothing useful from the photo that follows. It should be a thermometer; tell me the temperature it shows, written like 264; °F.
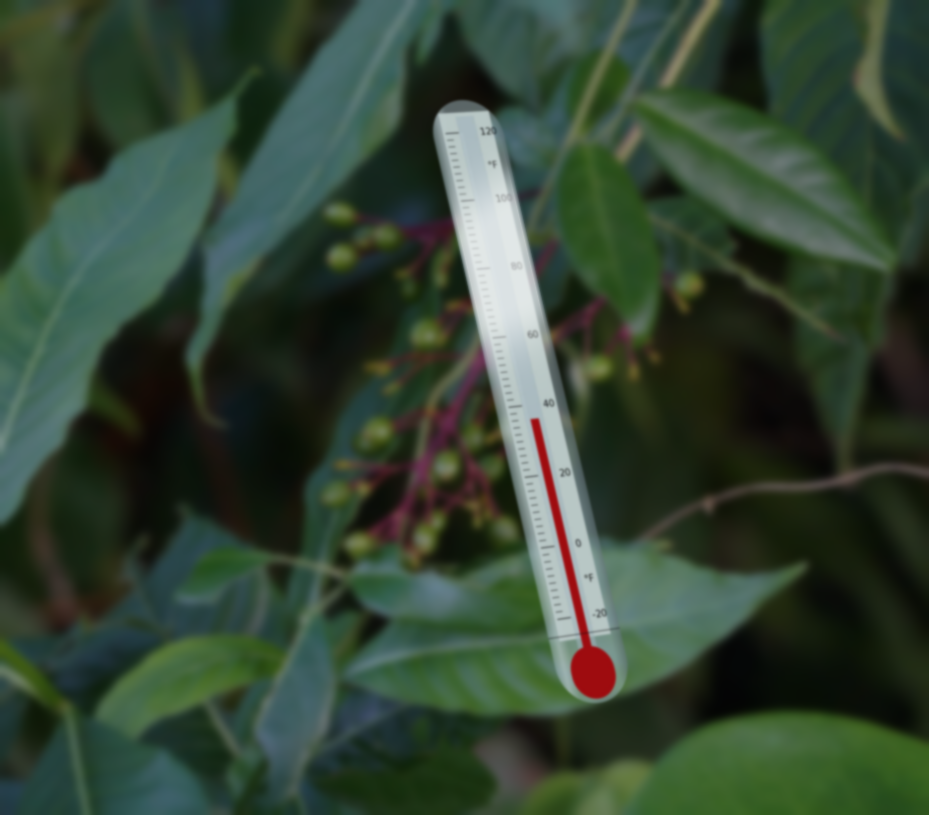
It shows 36; °F
